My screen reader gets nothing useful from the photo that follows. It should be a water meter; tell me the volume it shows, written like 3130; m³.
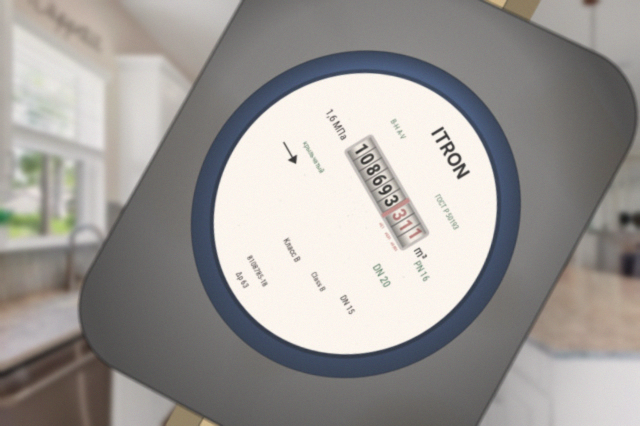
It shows 108693.311; m³
